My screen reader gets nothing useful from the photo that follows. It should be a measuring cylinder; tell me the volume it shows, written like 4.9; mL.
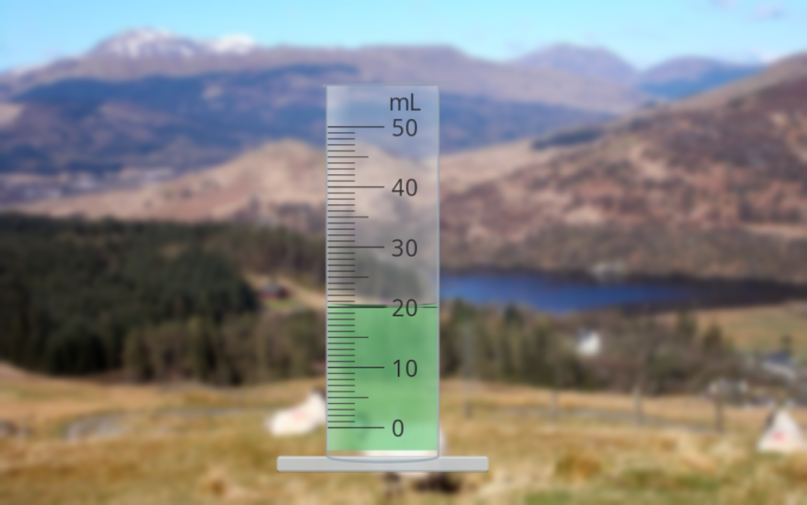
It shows 20; mL
